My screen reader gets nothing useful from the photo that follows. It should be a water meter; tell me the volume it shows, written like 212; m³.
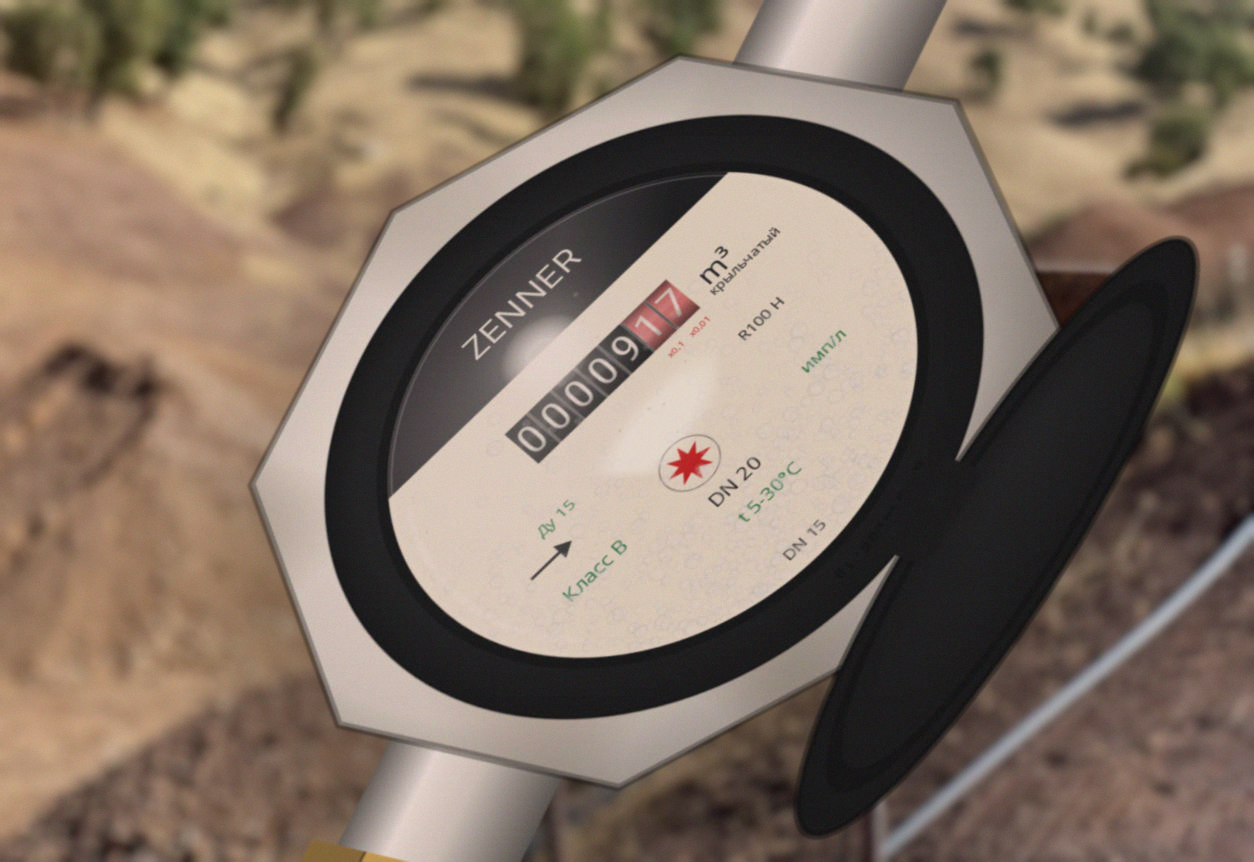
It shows 9.17; m³
